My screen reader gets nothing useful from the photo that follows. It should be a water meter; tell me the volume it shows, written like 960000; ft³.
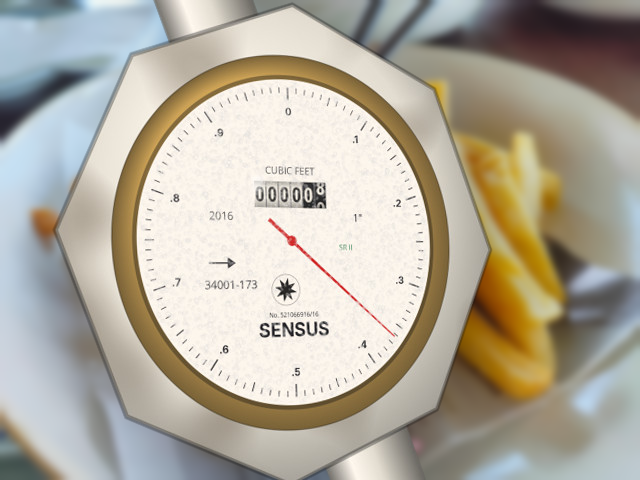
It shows 8.36; ft³
